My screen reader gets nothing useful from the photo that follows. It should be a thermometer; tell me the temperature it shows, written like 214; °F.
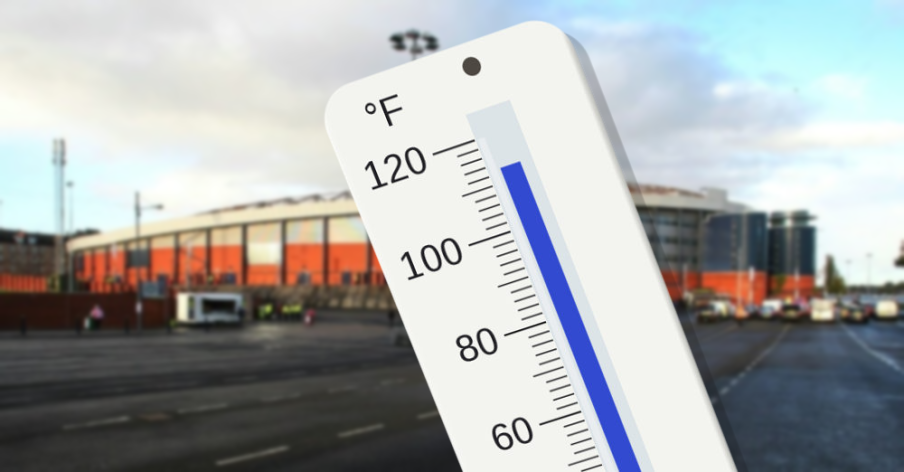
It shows 113; °F
